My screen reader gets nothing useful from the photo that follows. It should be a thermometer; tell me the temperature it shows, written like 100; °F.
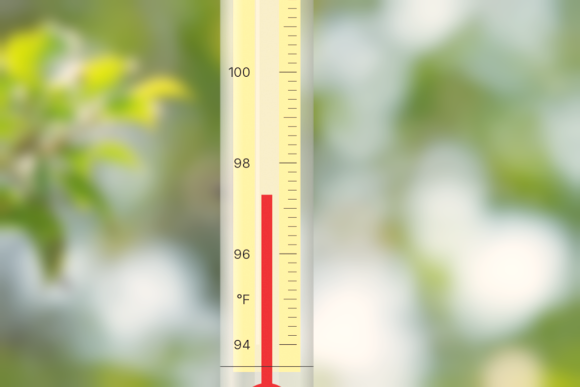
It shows 97.3; °F
